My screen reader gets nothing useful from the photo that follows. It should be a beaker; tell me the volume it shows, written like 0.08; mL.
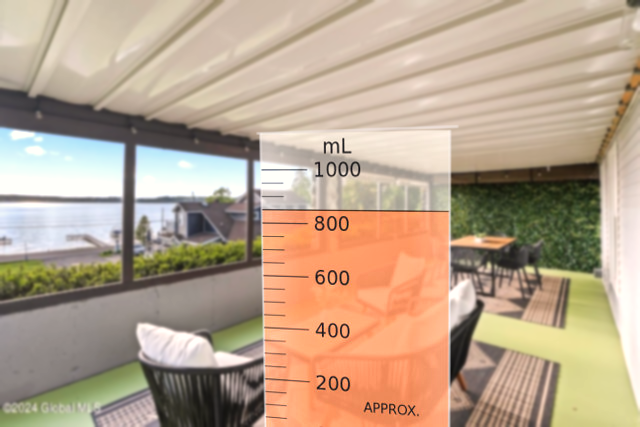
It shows 850; mL
